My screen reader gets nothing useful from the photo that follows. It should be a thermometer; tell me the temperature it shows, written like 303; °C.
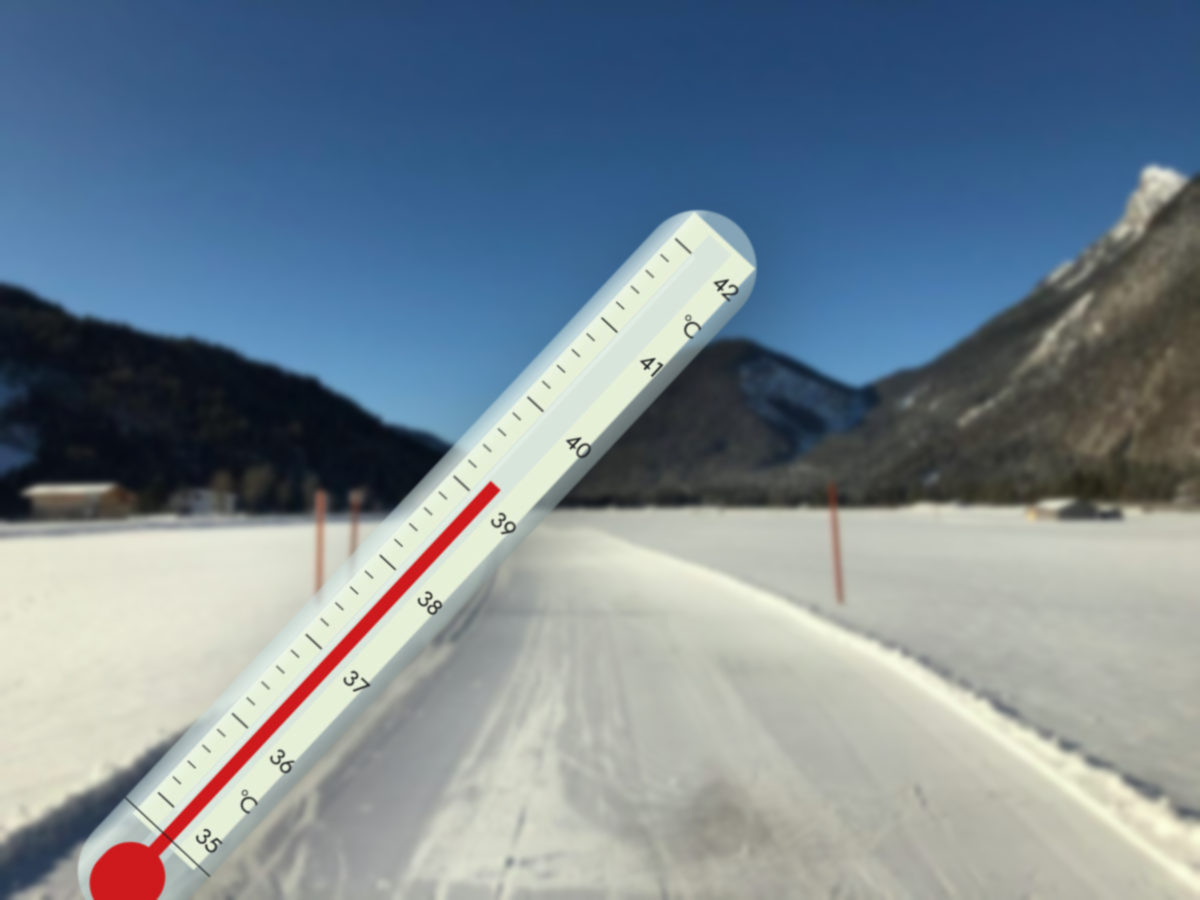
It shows 39.2; °C
